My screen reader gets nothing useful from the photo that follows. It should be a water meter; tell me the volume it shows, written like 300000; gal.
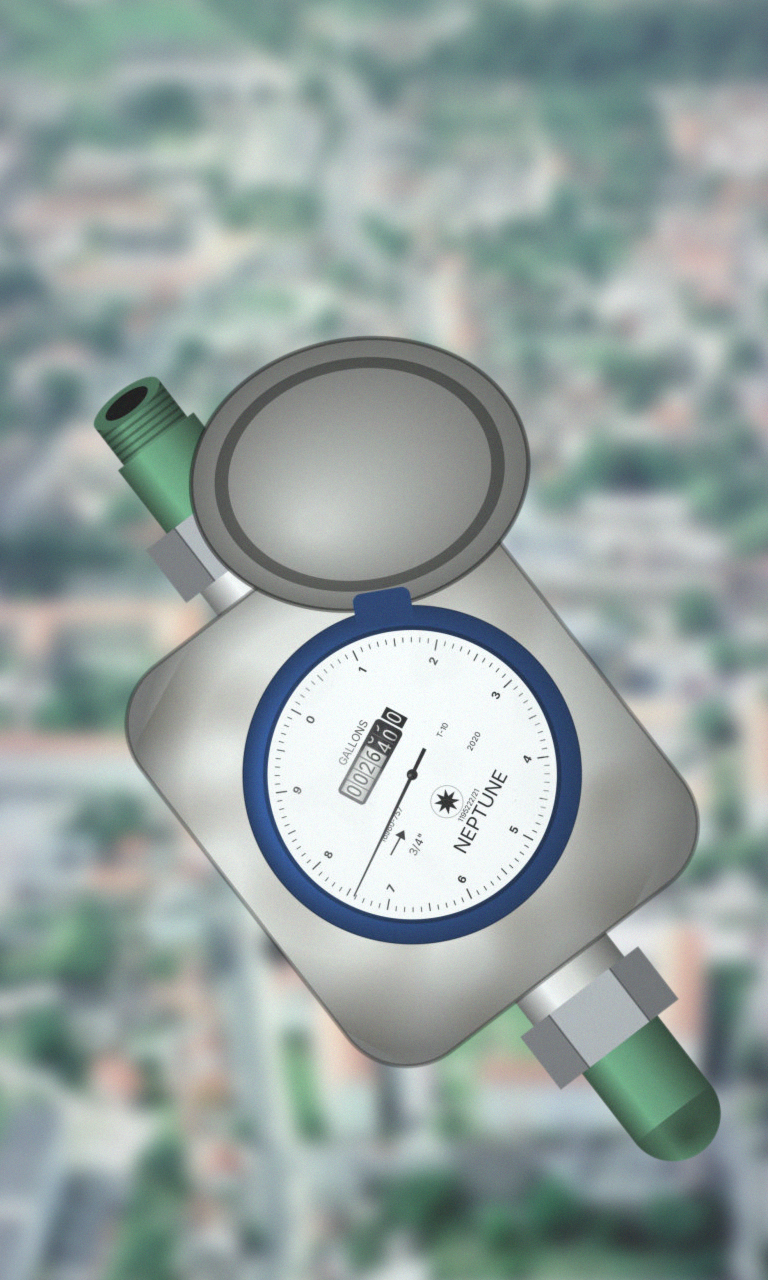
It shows 26397.4; gal
